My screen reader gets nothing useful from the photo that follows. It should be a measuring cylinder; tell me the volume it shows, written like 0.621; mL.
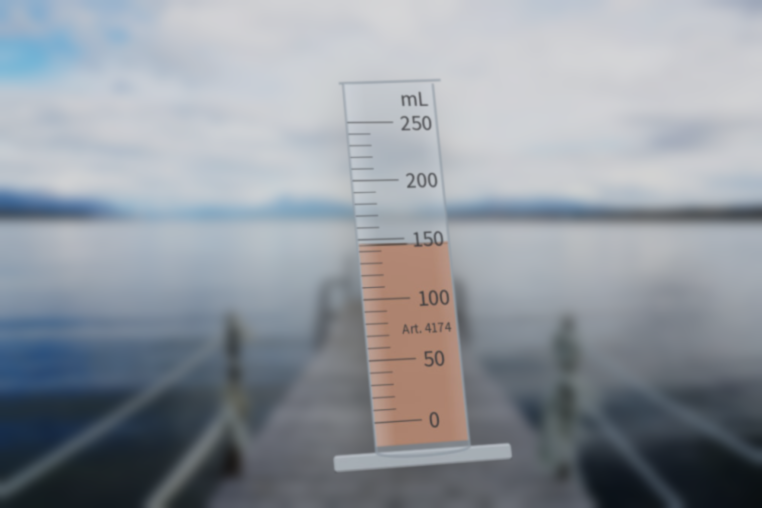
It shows 145; mL
